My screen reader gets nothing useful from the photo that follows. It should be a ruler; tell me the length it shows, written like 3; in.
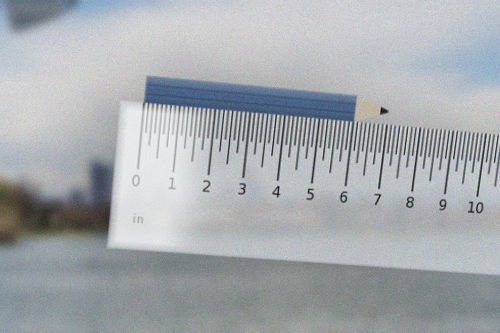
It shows 7; in
